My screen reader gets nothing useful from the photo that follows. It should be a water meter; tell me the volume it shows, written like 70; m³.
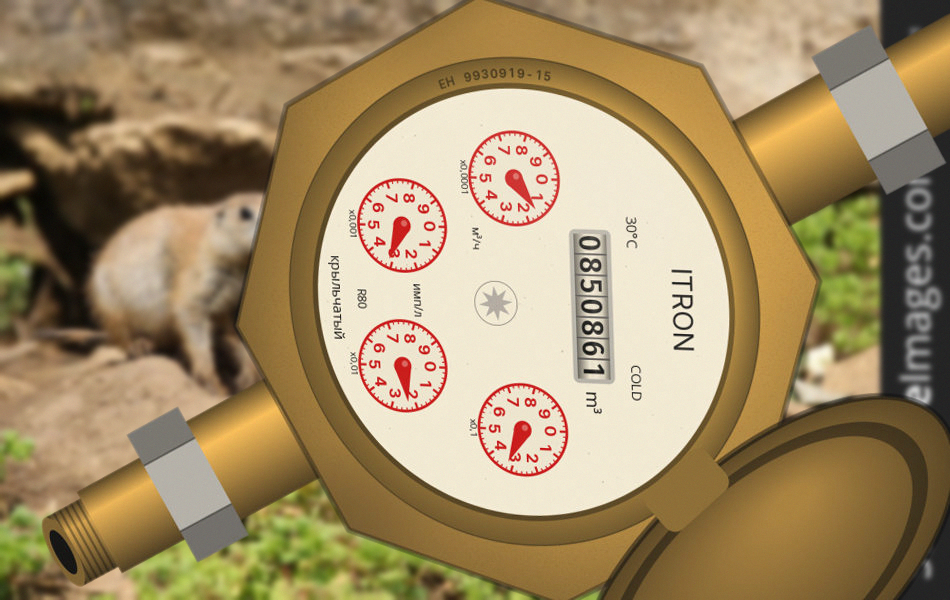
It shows 850861.3231; m³
